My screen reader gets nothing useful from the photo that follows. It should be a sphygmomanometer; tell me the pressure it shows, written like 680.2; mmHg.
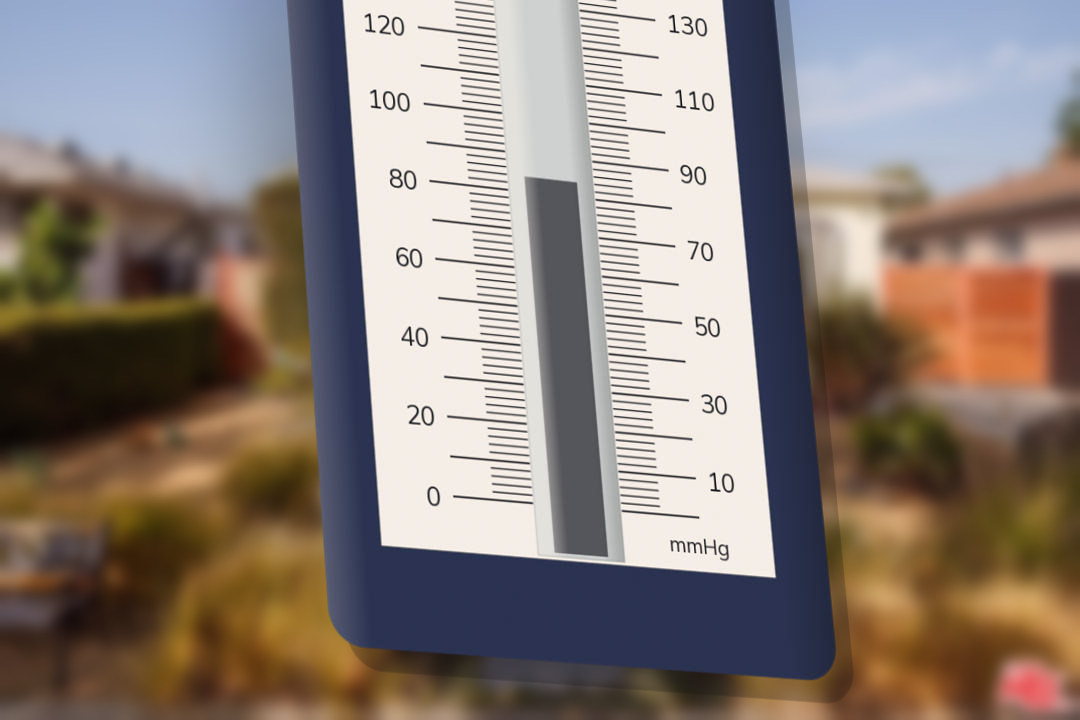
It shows 84; mmHg
